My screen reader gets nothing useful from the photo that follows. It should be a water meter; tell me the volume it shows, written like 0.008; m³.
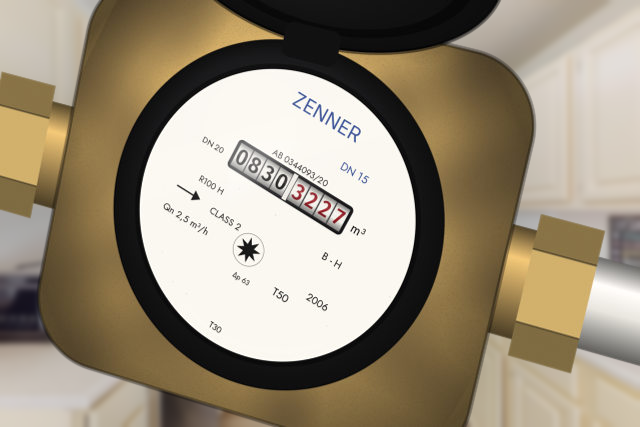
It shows 830.3227; m³
